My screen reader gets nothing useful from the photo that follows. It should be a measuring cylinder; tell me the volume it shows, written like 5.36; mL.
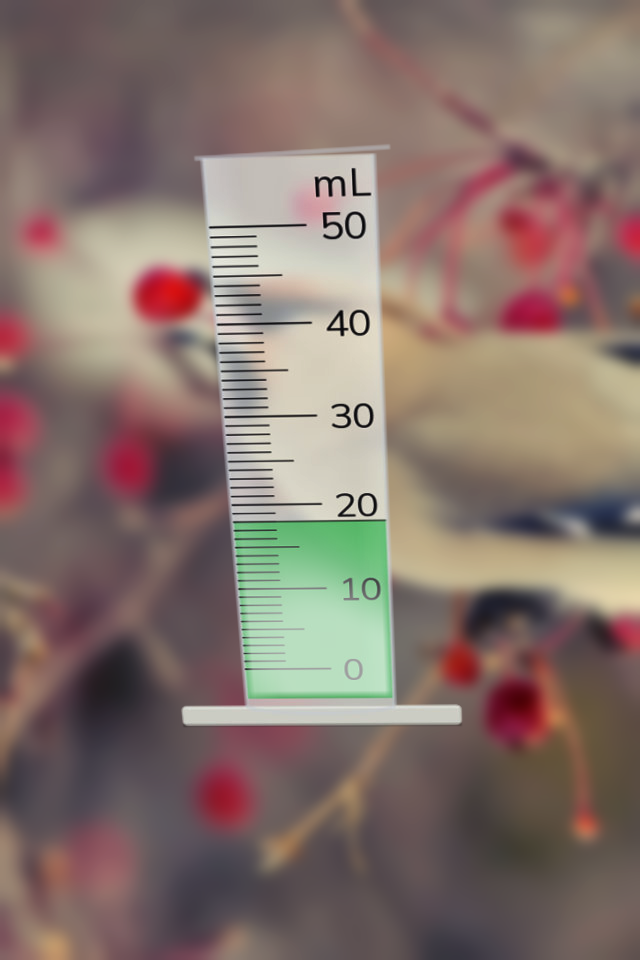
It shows 18; mL
